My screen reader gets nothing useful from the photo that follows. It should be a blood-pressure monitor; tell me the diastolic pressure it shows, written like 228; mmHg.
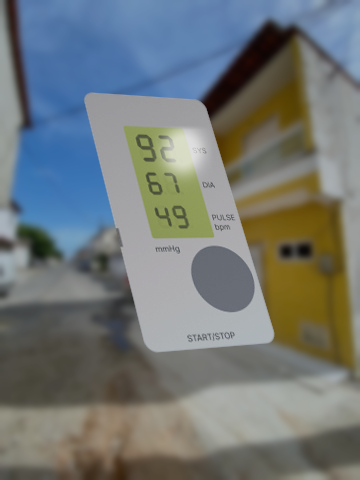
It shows 67; mmHg
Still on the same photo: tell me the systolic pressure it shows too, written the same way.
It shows 92; mmHg
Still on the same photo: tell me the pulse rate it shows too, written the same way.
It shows 49; bpm
